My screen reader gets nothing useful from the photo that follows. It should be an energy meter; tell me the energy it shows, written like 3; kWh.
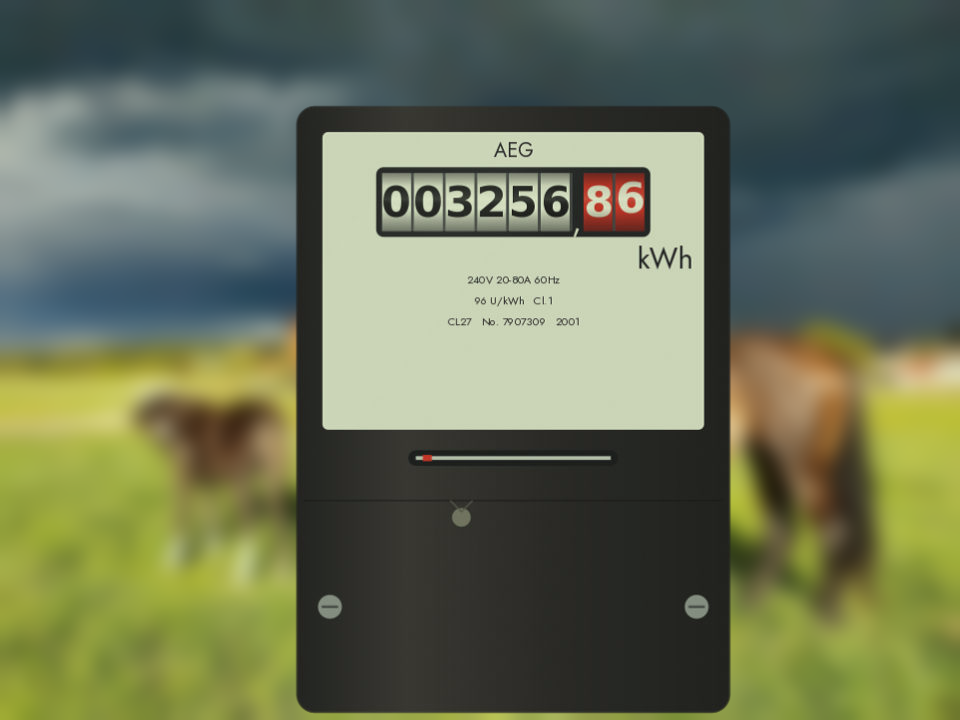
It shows 3256.86; kWh
